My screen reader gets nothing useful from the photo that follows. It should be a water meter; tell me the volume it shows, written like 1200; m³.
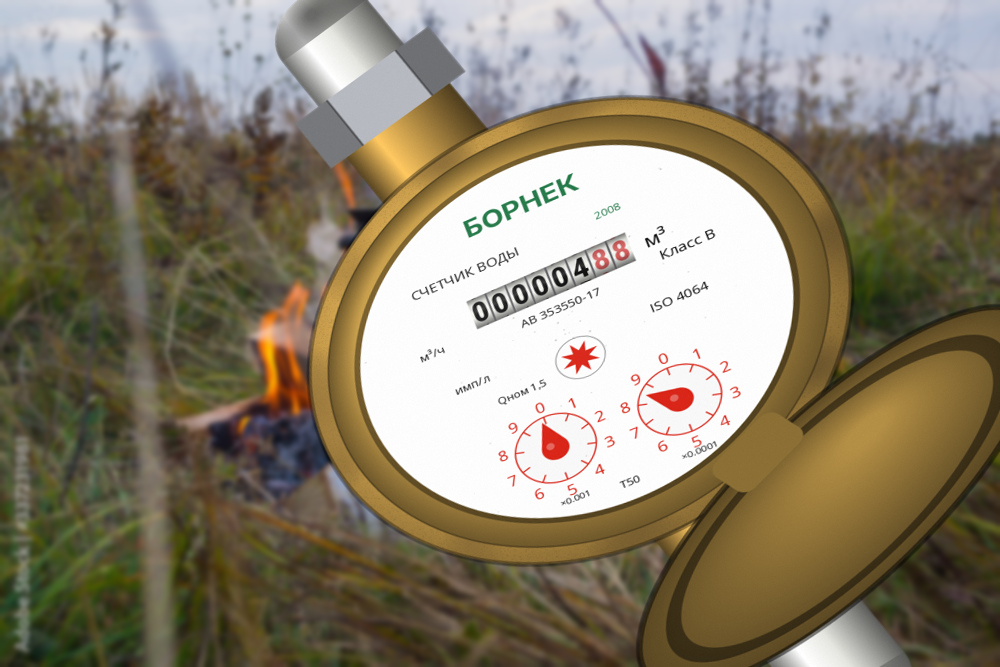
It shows 4.8798; m³
